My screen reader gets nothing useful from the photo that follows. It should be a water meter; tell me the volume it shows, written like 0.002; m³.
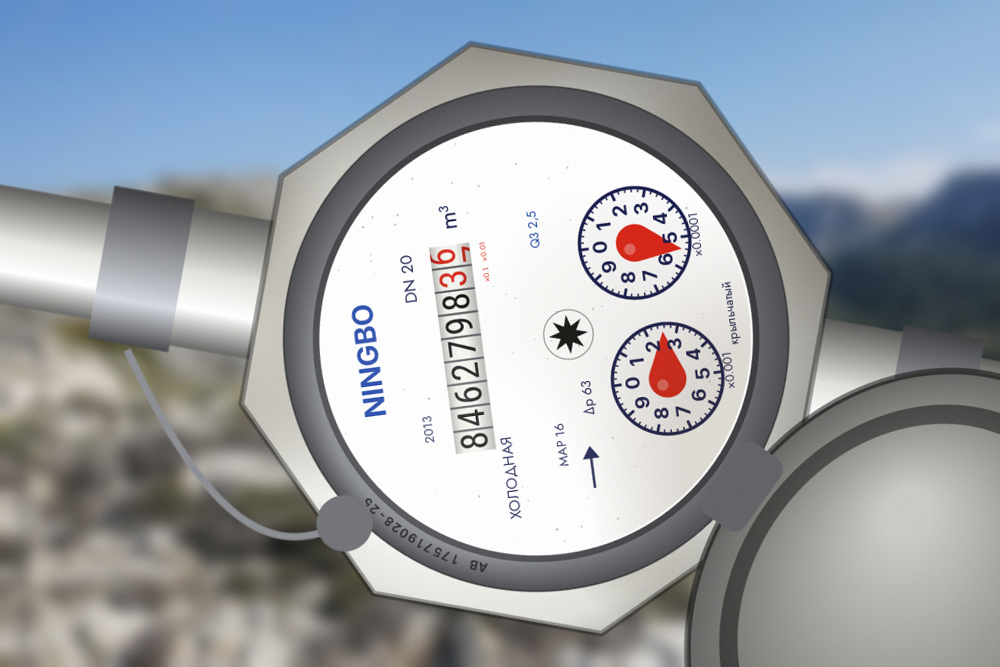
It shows 8462798.3625; m³
